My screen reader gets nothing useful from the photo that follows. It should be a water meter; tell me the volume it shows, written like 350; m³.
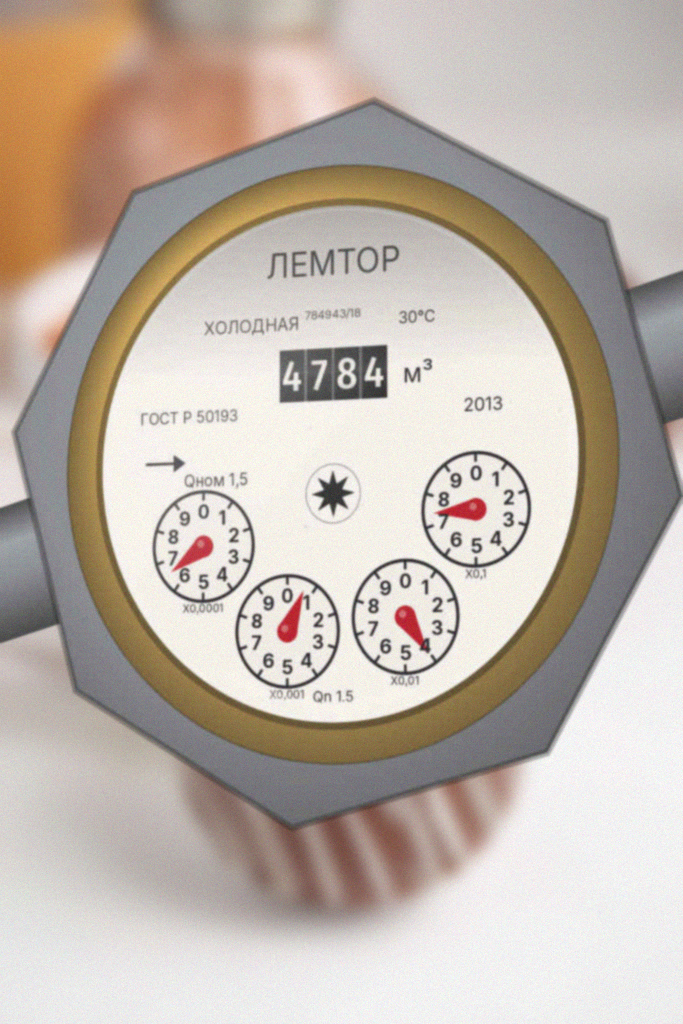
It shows 4784.7406; m³
